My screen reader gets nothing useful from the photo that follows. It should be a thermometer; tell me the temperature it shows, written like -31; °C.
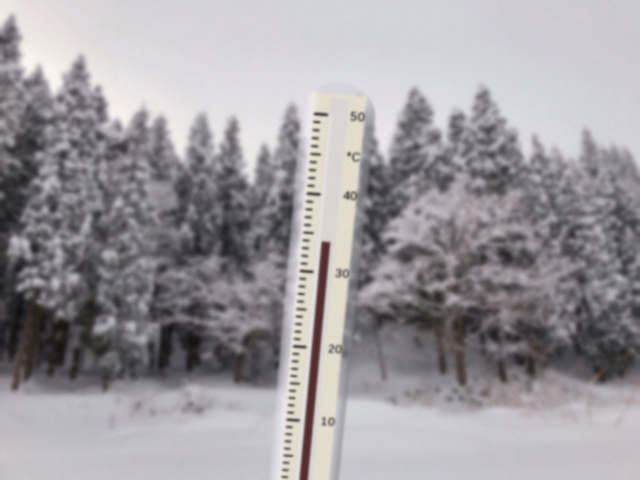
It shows 34; °C
